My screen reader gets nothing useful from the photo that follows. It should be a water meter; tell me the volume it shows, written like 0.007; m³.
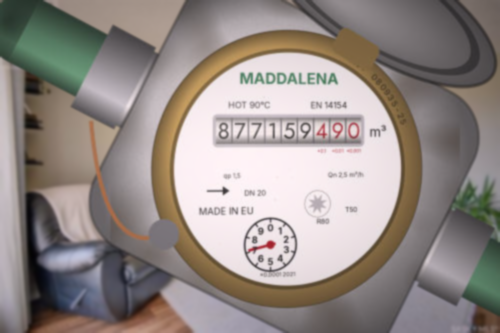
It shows 877159.4907; m³
